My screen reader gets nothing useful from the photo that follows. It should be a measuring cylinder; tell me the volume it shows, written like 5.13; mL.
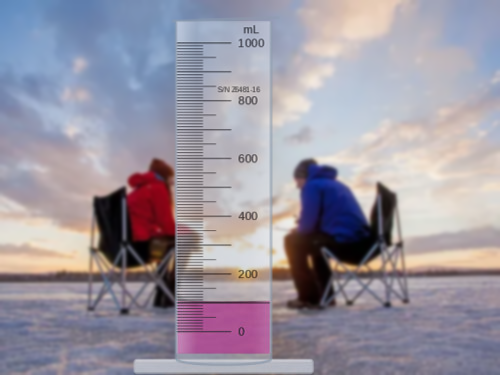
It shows 100; mL
